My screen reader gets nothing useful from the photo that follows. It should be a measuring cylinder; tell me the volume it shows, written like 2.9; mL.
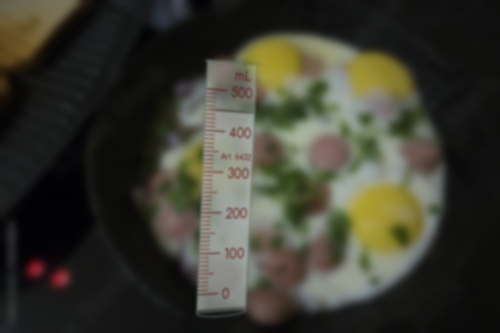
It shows 450; mL
